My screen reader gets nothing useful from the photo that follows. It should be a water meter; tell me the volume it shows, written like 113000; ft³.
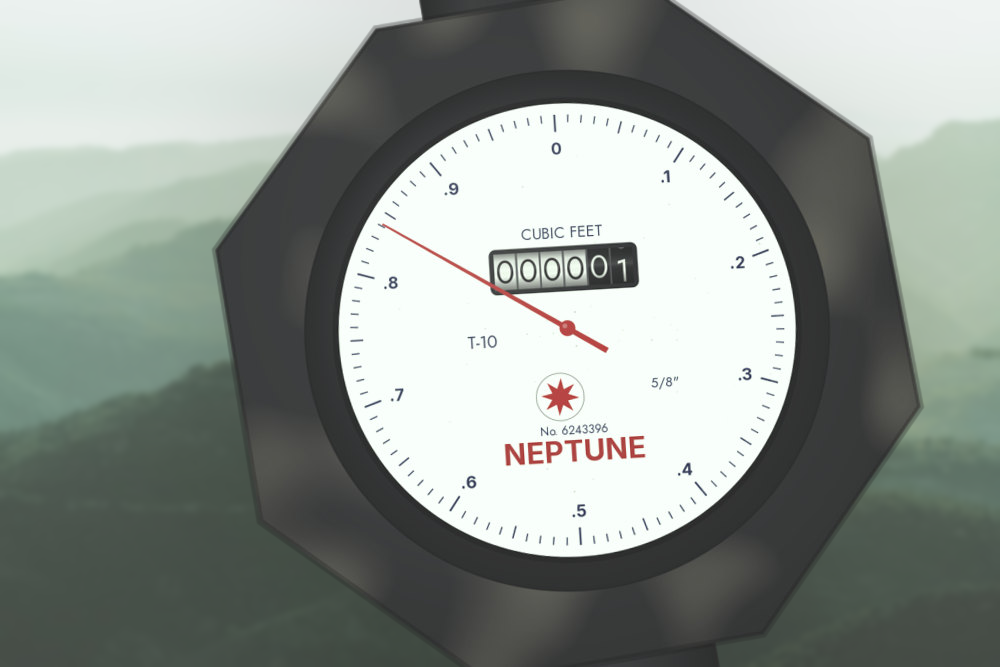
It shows 0.84; ft³
